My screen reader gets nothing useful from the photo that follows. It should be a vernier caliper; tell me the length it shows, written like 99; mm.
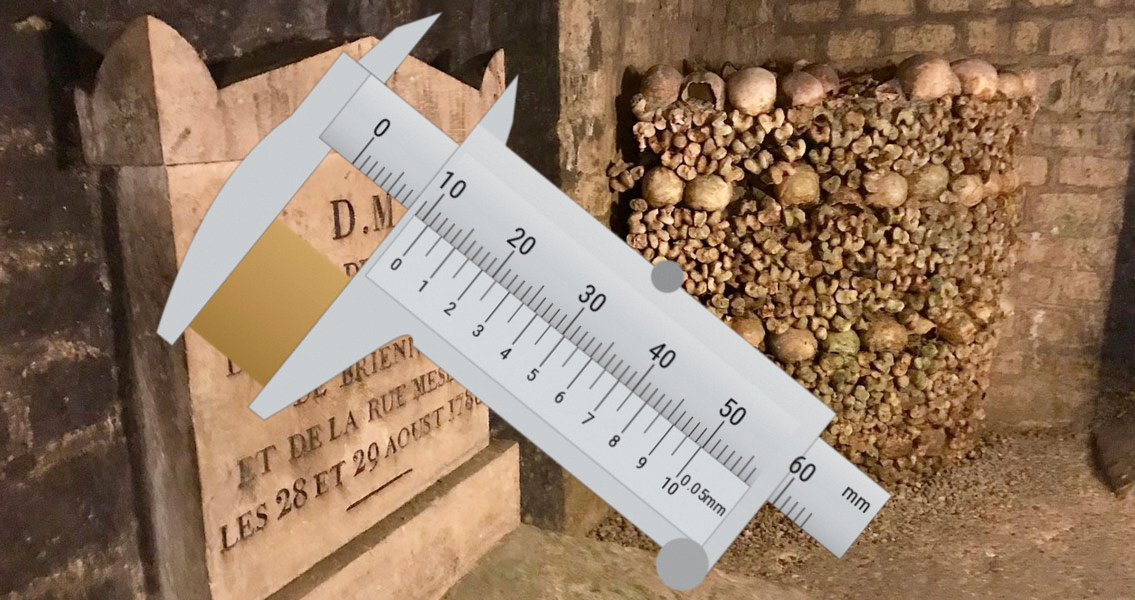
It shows 10.8; mm
